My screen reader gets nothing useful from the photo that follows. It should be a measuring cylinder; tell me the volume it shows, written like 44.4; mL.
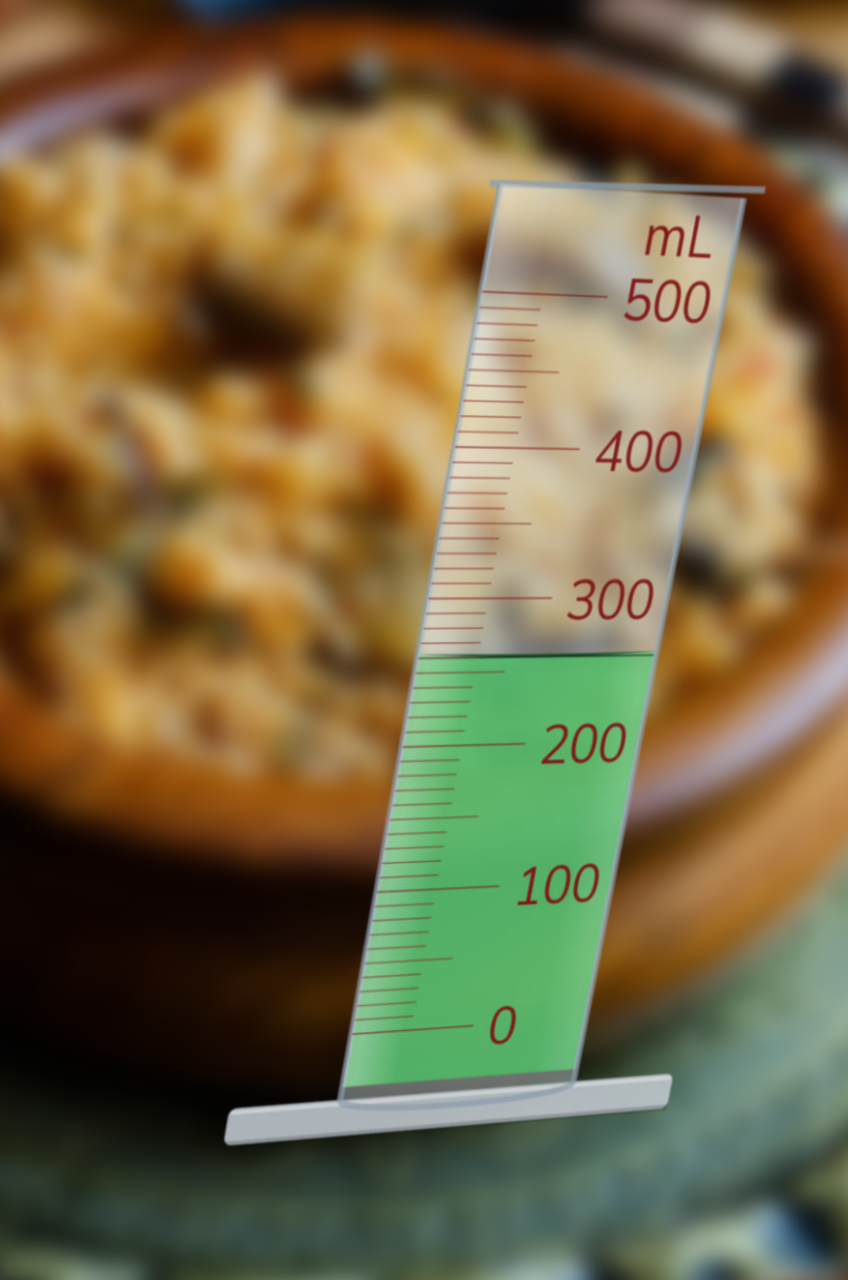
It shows 260; mL
